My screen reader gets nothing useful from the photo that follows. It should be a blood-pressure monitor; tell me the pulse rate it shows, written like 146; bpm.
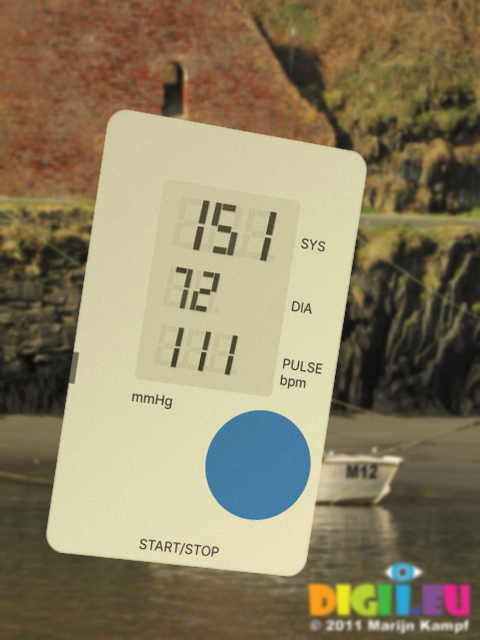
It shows 111; bpm
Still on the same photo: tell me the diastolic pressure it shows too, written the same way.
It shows 72; mmHg
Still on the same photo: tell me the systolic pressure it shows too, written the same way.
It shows 151; mmHg
